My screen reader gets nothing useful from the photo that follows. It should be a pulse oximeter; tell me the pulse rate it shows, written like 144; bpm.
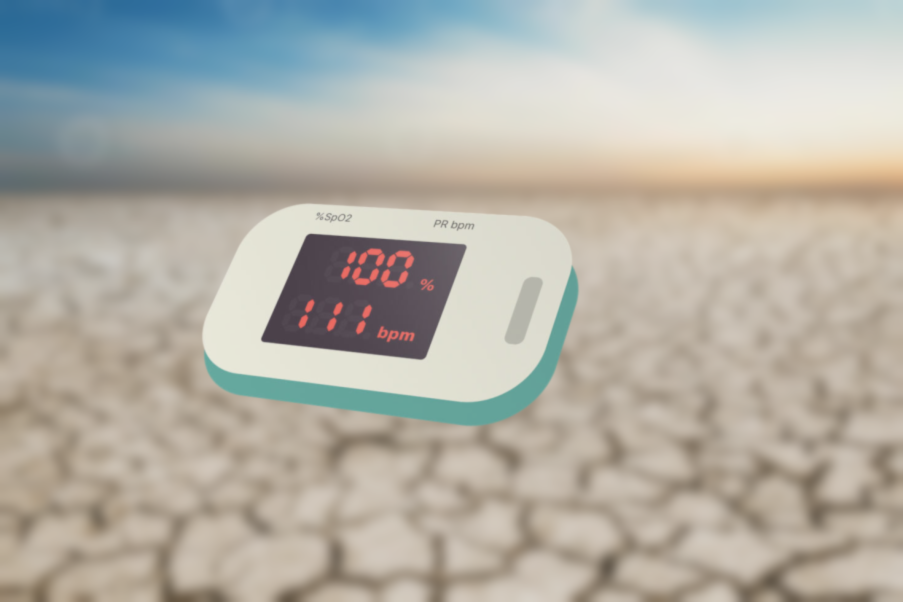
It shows 111; bpm
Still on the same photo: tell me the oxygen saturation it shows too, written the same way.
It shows 100; %
